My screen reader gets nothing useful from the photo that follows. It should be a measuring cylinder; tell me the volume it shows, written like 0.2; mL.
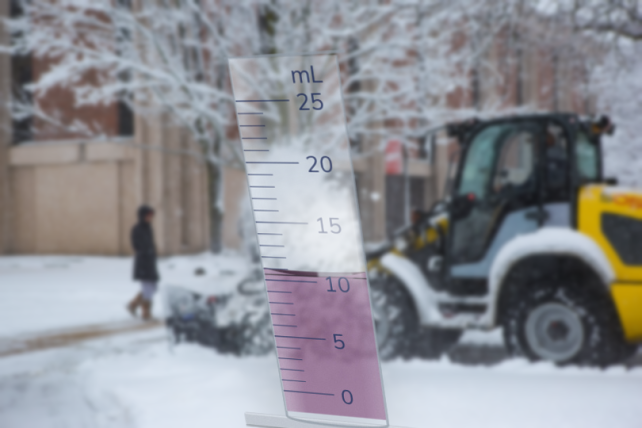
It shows 10.5; mL
